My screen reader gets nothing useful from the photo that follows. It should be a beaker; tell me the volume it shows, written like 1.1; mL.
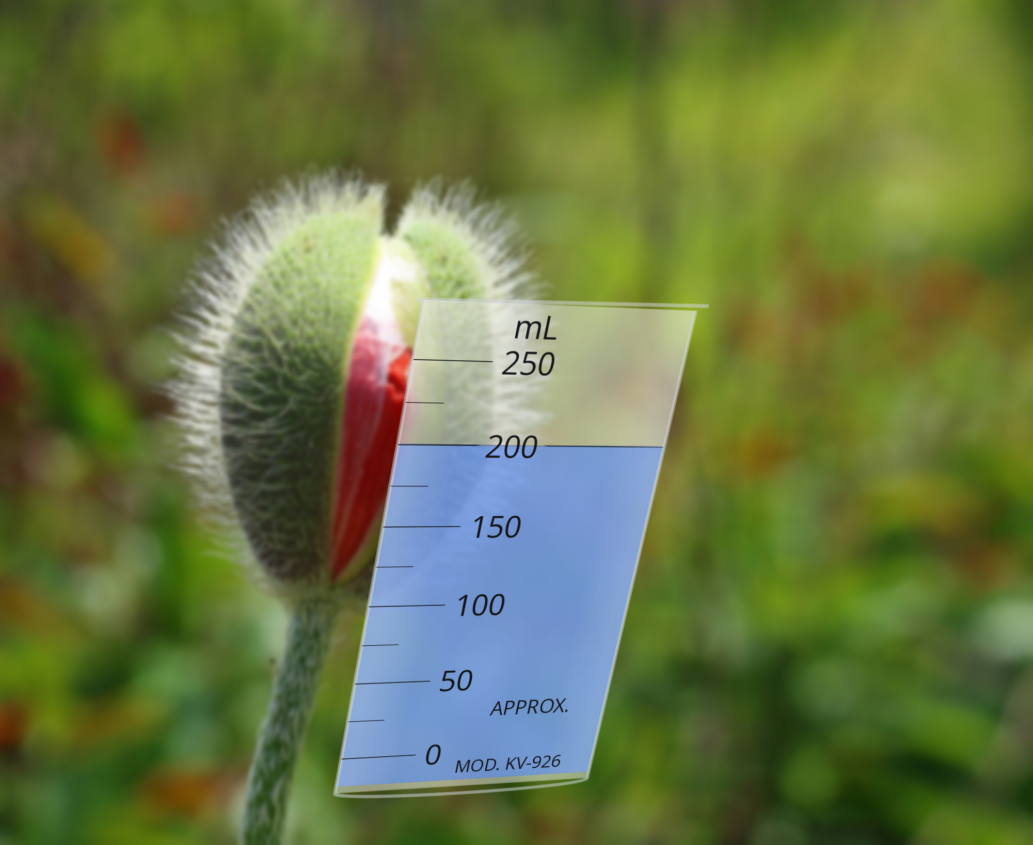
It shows 200; mL
